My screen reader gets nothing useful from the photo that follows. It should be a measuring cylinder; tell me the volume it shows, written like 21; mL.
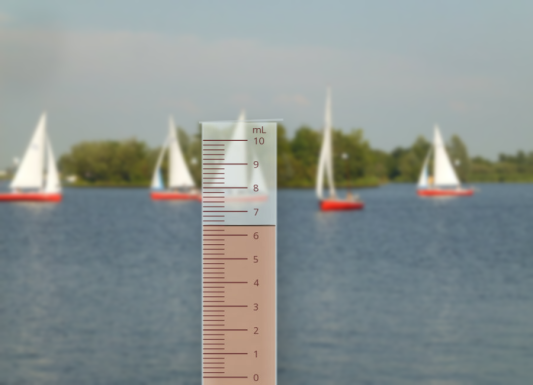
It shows 6.4; mL
